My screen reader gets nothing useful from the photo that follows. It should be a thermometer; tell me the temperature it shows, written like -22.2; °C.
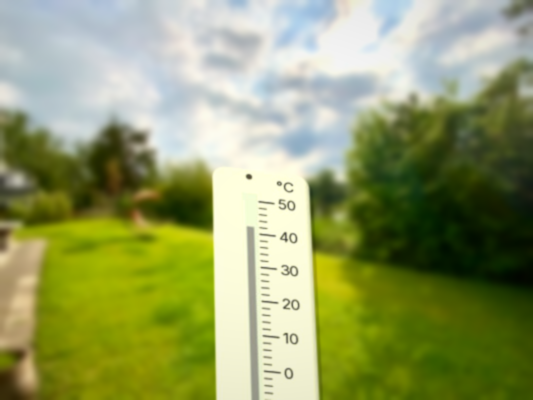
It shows 42; °C
